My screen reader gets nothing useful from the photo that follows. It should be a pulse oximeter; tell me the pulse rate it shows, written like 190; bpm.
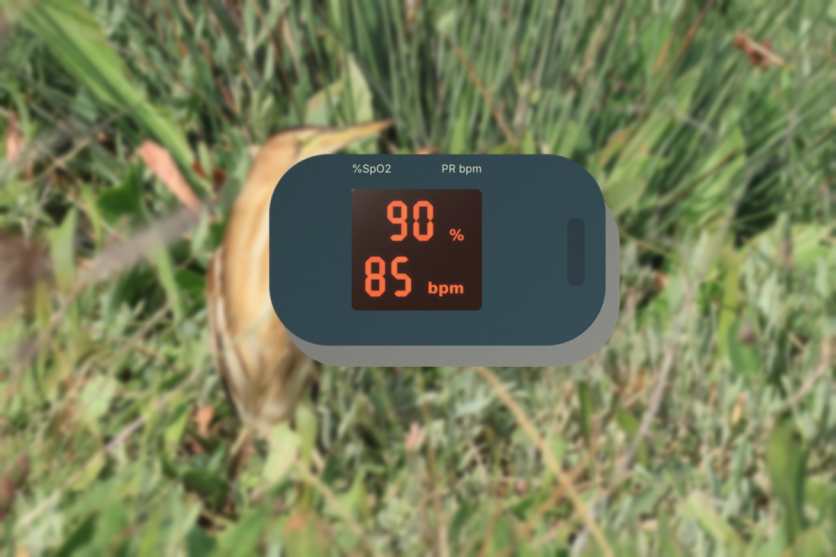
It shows 85; bpm
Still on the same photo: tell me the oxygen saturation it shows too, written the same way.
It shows 90; %
